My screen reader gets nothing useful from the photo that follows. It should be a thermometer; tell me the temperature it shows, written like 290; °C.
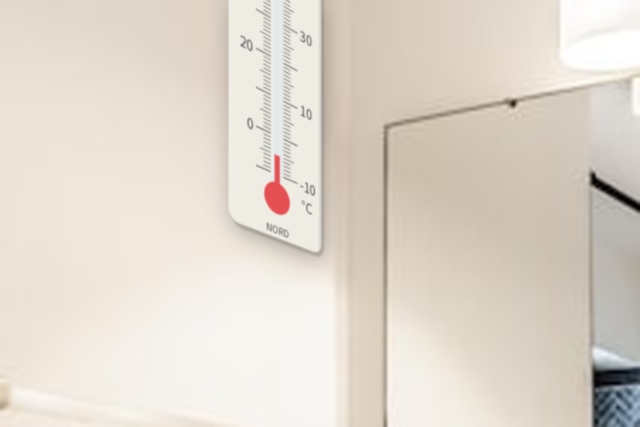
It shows -5; °C
